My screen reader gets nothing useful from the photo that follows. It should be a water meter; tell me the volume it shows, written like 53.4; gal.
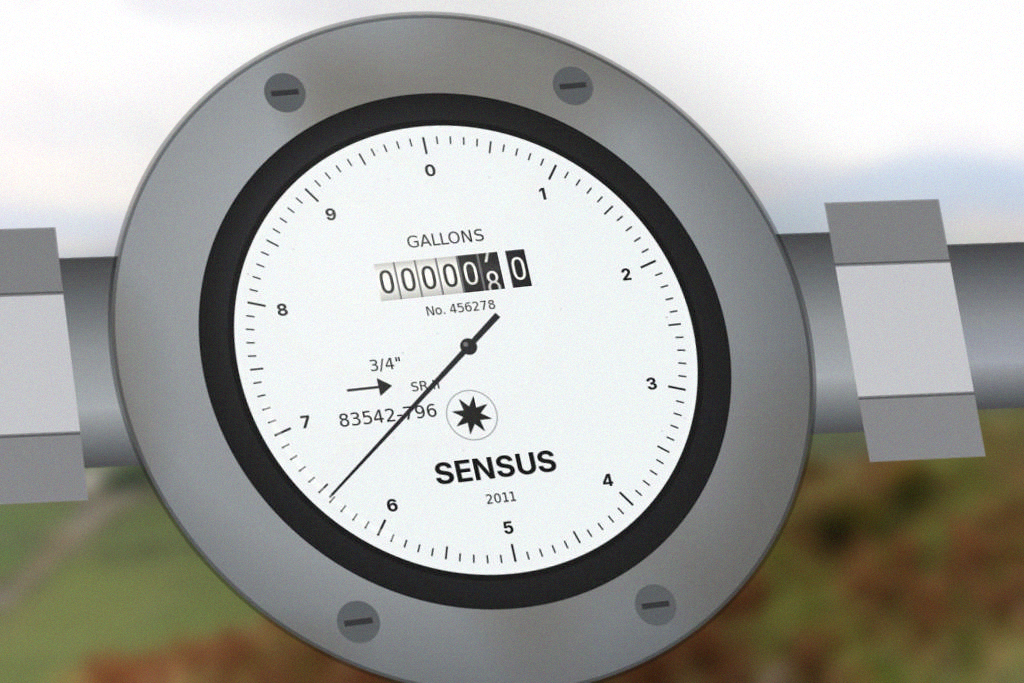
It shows 76.4; gal
